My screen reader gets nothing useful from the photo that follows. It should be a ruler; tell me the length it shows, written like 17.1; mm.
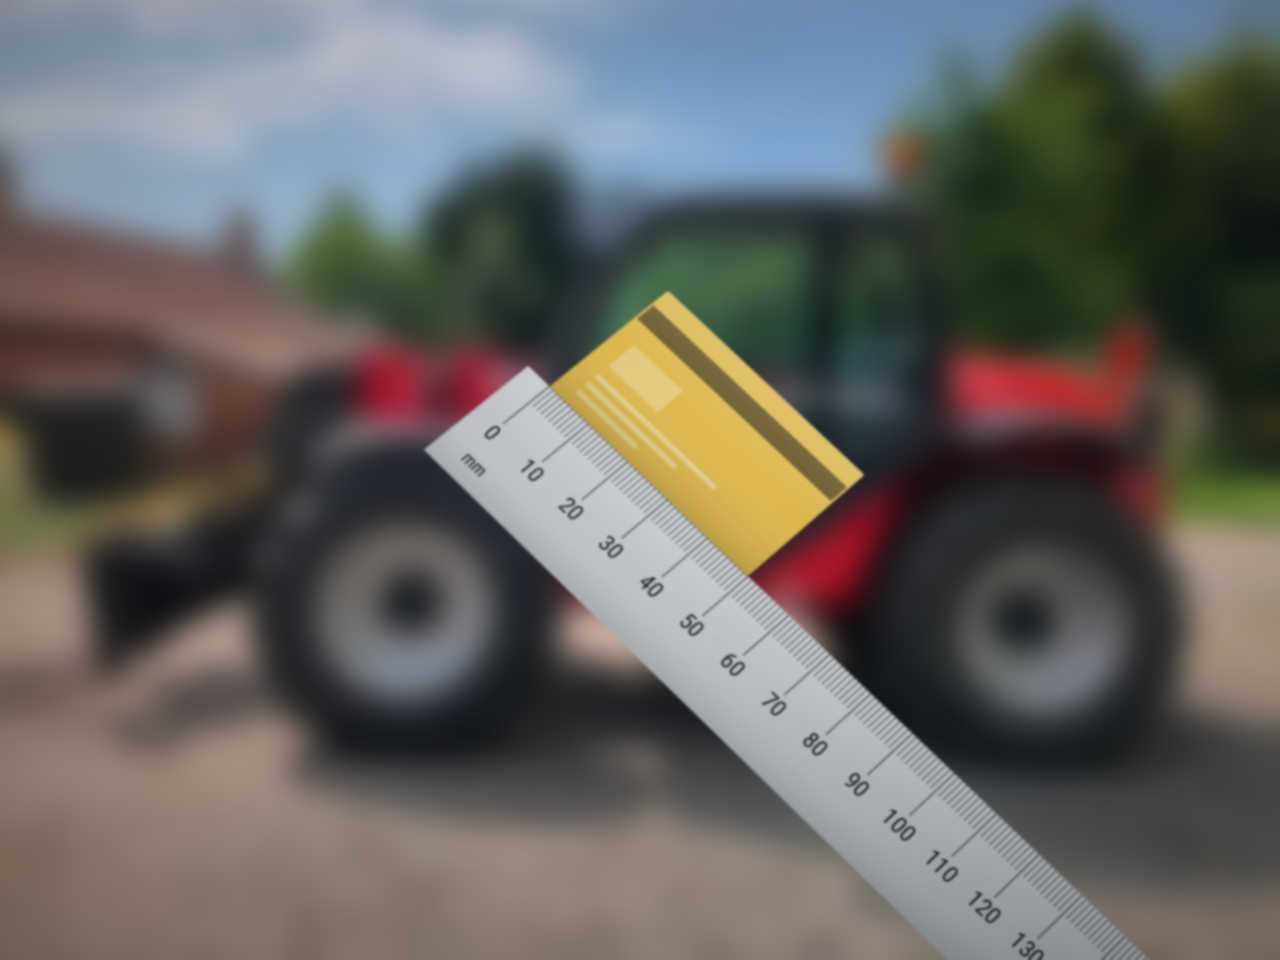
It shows 50; mm
